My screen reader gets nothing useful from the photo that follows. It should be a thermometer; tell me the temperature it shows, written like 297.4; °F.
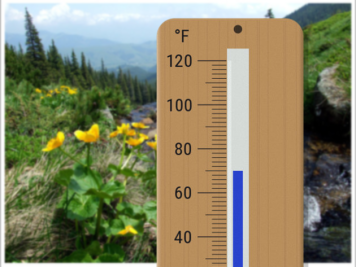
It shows 70; °F
